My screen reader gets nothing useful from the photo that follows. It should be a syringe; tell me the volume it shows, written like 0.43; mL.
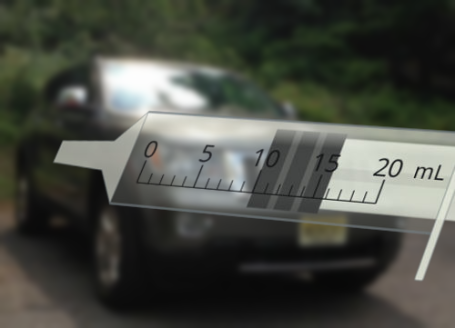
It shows 10; mL
